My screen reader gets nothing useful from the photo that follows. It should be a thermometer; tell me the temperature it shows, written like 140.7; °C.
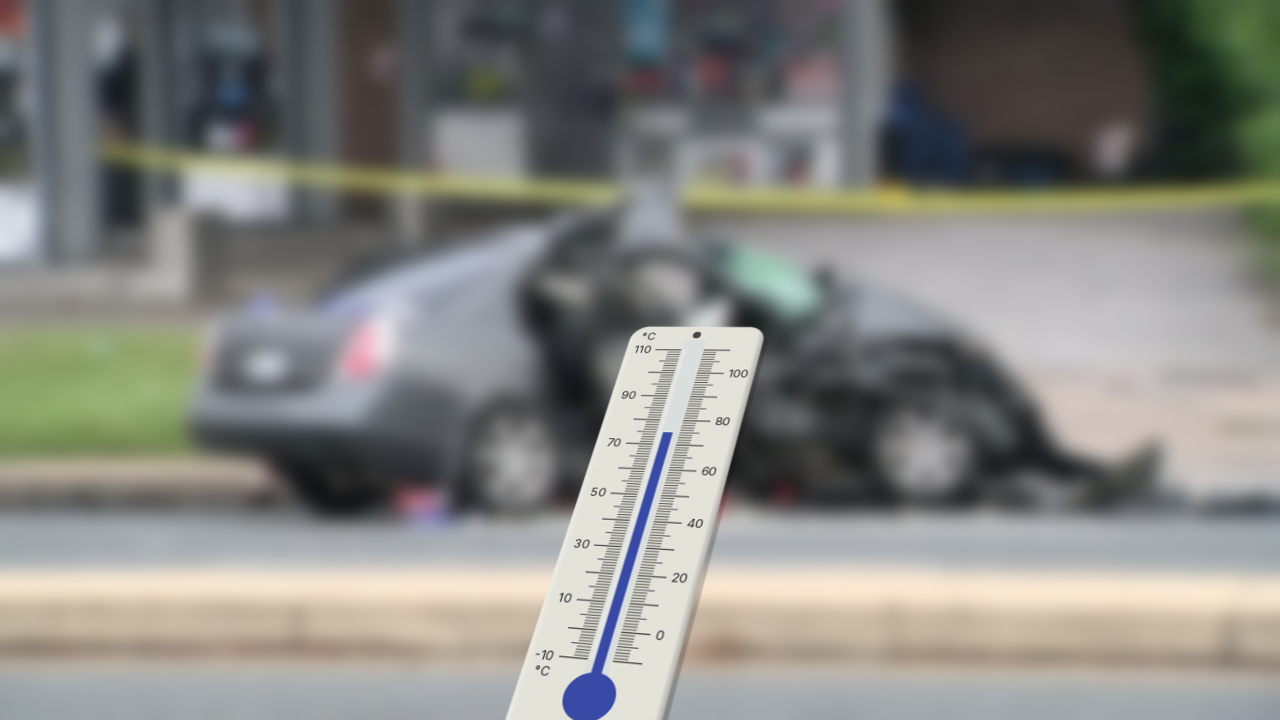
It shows 75; °C
